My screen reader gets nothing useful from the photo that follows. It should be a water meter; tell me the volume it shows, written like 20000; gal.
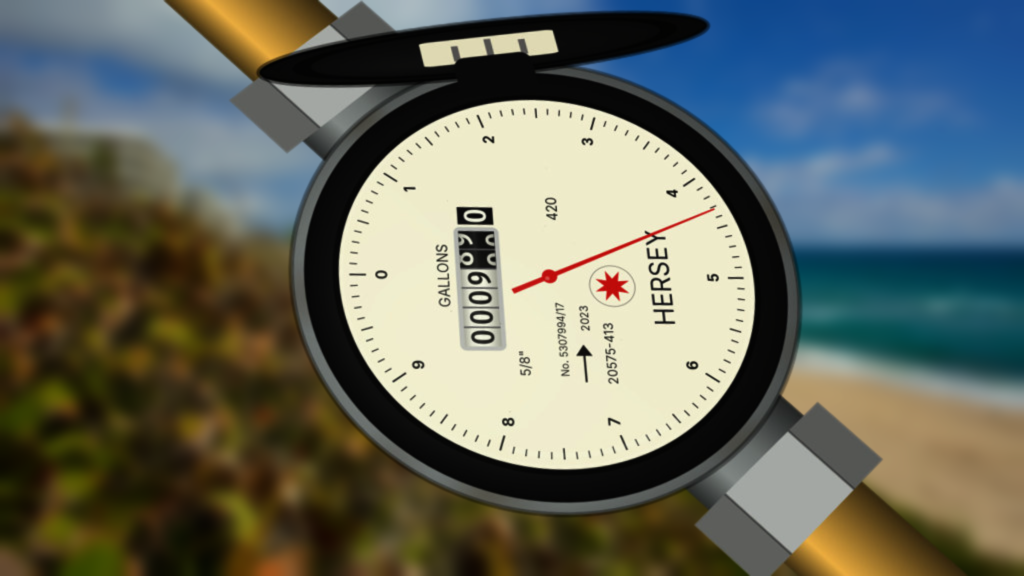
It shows 9894.3; gal
